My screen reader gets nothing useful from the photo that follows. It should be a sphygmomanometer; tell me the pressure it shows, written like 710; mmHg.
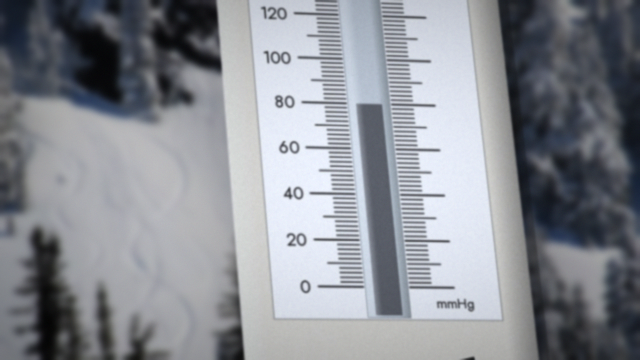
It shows 80; mmHg
